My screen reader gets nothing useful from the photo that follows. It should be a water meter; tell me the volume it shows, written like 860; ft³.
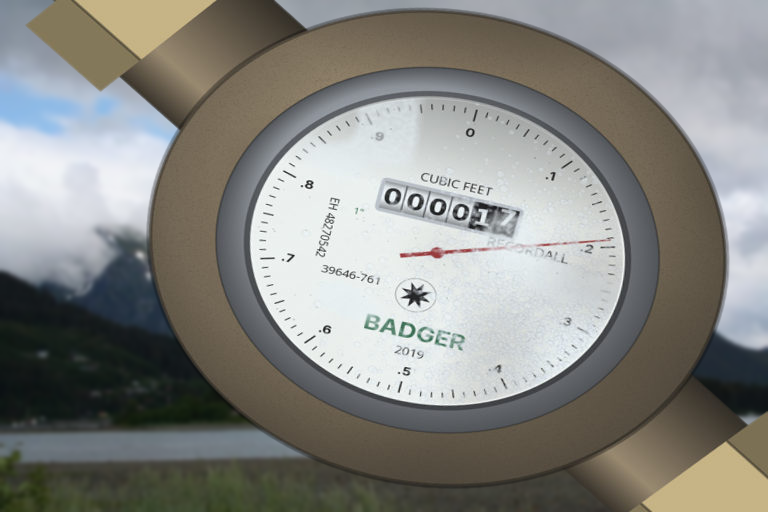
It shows 17.19; ft³
